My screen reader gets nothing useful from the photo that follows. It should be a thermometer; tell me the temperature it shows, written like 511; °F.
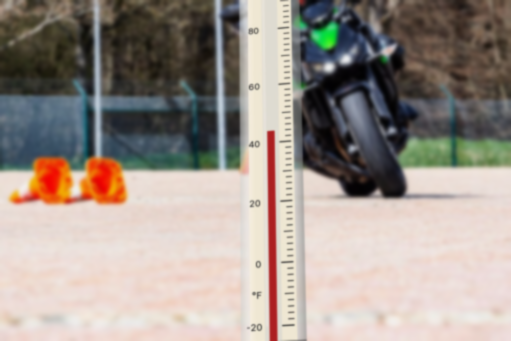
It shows 44; °F
